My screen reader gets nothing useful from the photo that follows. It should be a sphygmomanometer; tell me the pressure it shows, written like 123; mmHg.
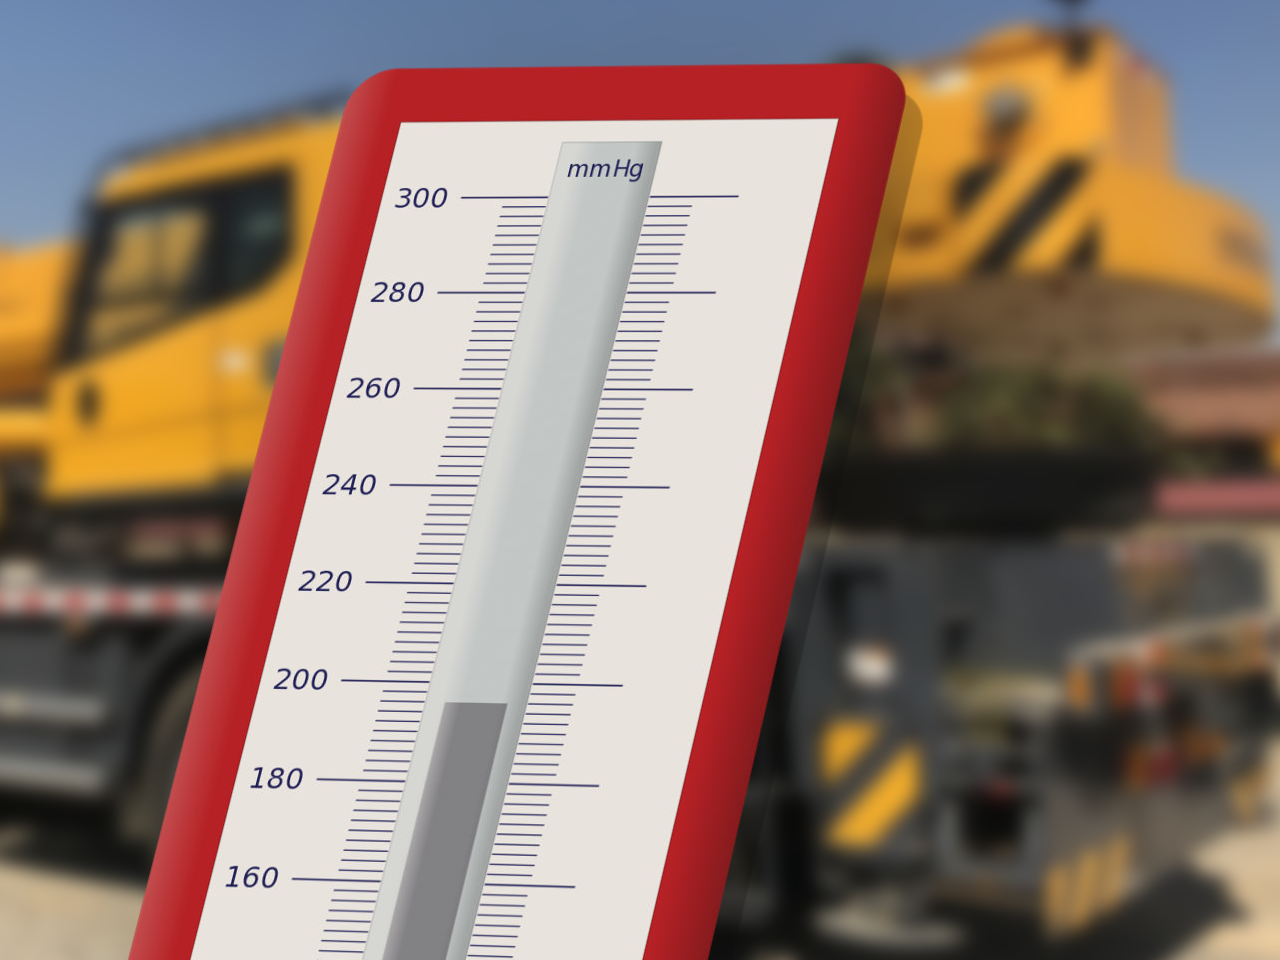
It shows 196; mmHg
